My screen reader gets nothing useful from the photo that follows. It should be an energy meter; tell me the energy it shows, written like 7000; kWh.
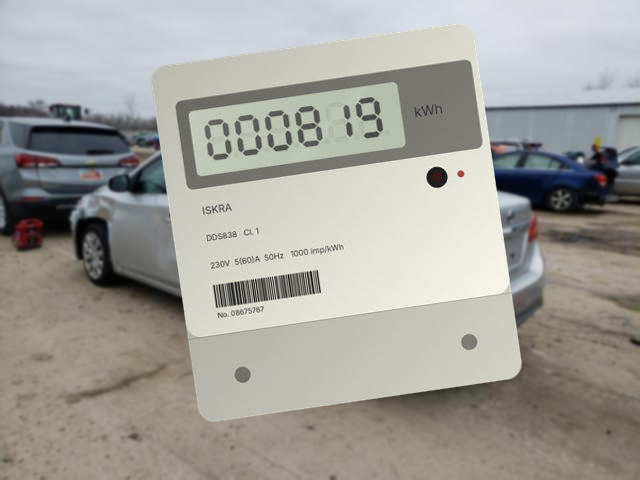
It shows 819; kWh
